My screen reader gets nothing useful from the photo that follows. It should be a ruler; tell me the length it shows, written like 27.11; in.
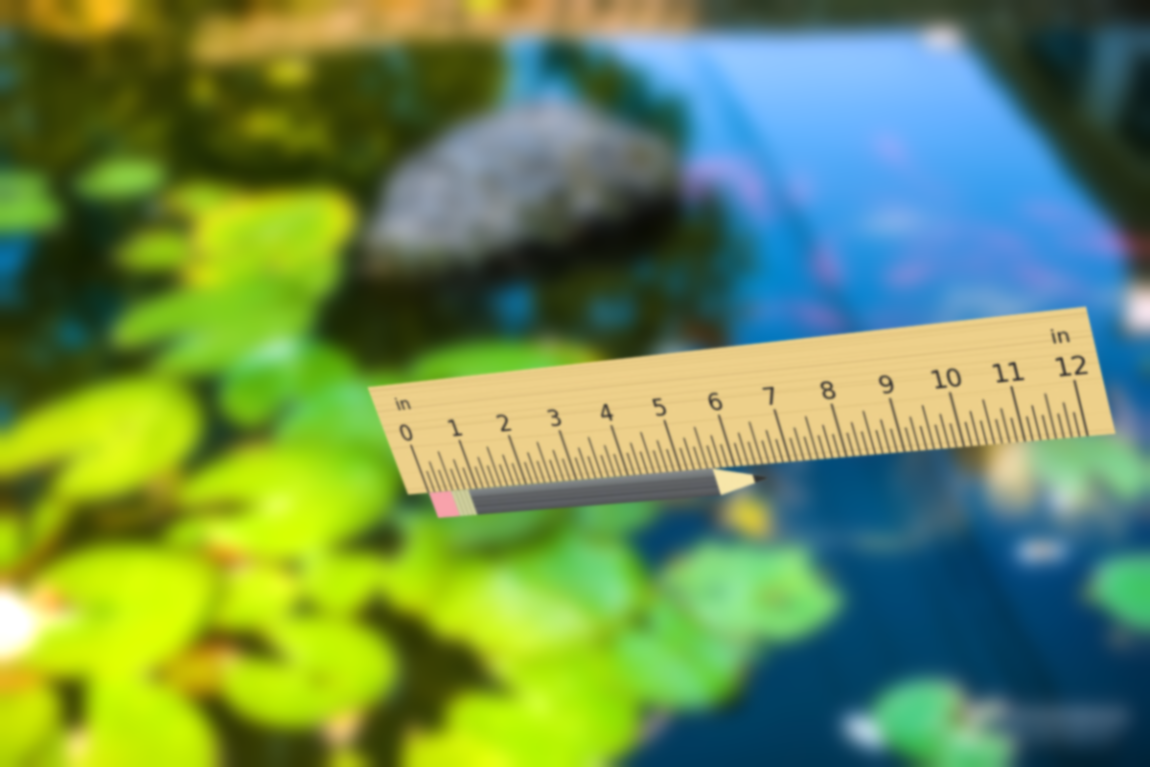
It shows 6.5; in
